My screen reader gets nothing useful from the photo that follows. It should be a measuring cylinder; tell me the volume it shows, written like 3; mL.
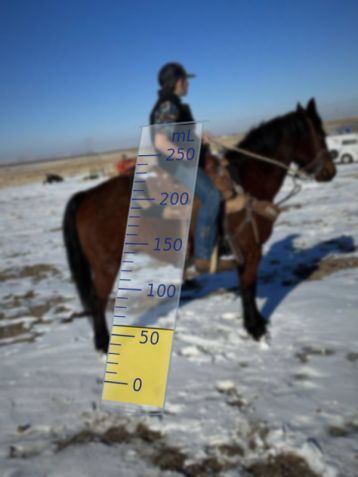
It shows 60; mL
